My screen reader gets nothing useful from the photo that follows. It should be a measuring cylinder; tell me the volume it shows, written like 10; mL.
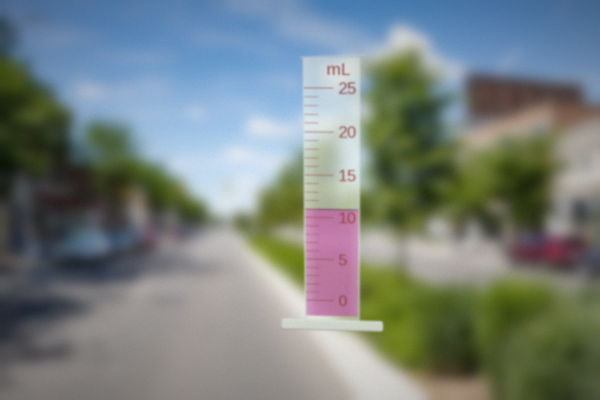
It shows 11; mL
